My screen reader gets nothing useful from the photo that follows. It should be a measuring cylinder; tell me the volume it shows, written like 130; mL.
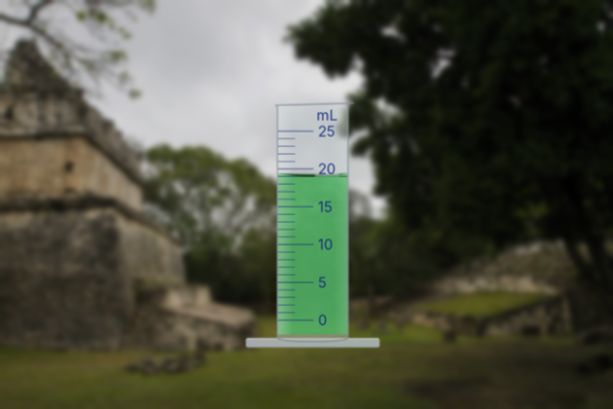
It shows 19; mL
